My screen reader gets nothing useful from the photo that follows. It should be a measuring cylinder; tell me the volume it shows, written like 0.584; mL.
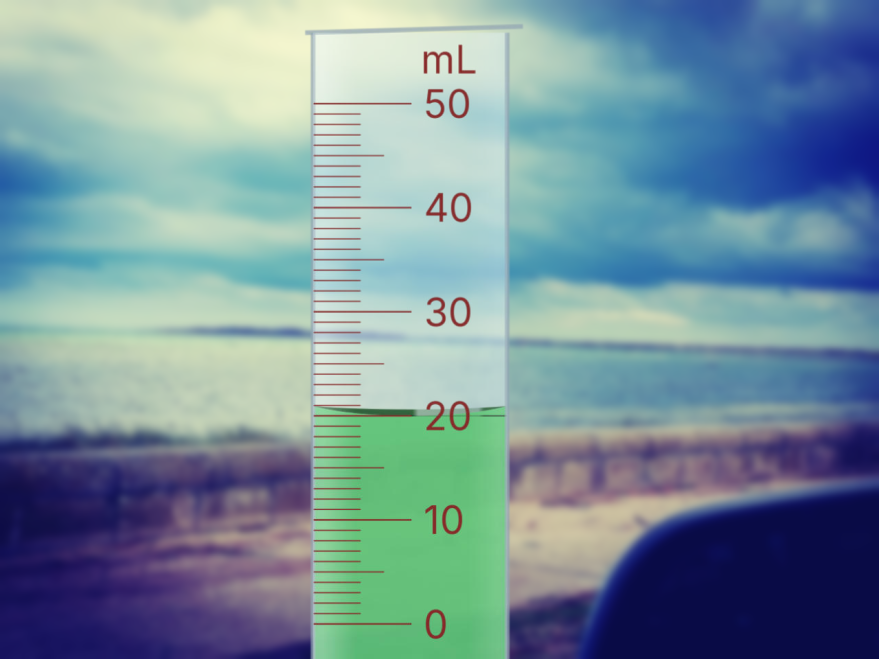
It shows 20; mL
